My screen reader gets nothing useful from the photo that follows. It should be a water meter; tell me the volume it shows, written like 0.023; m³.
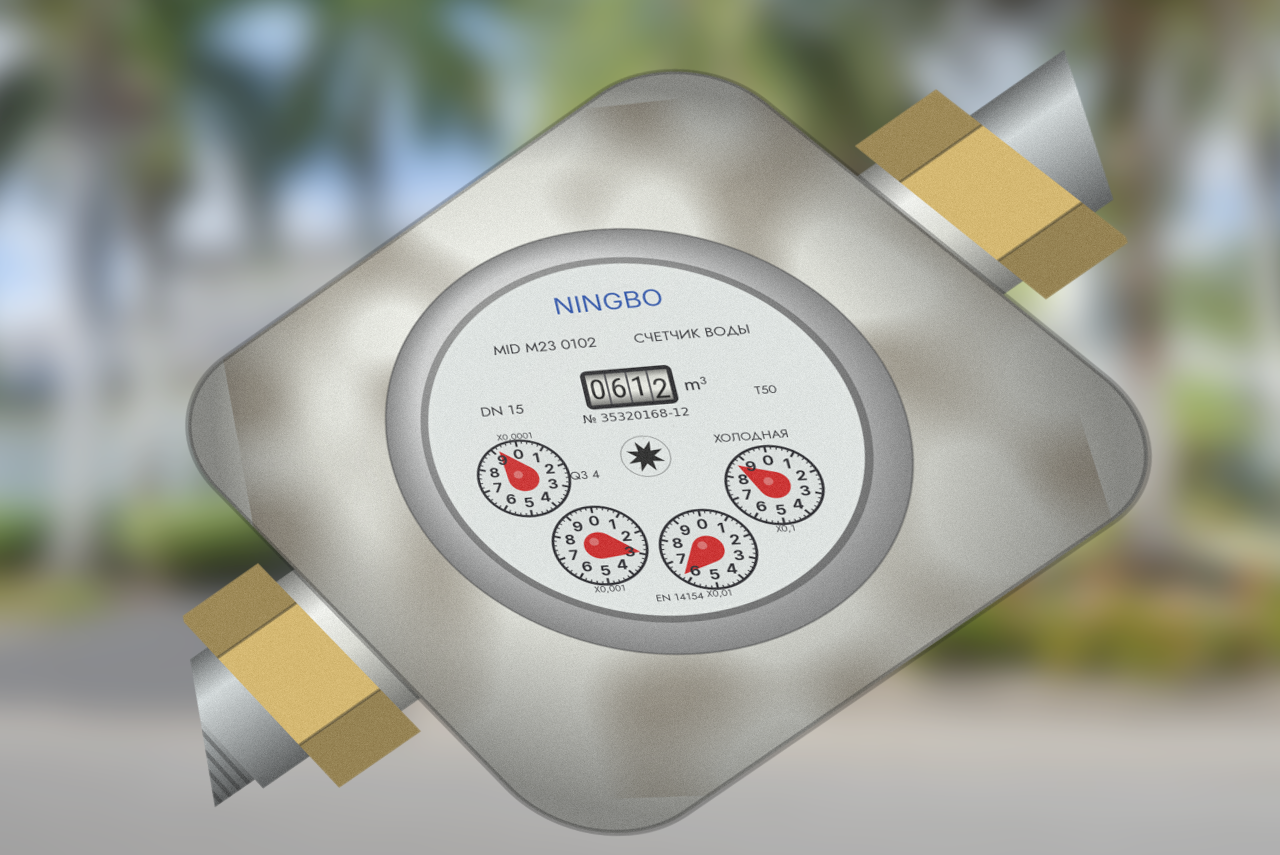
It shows 611.8629; m³
